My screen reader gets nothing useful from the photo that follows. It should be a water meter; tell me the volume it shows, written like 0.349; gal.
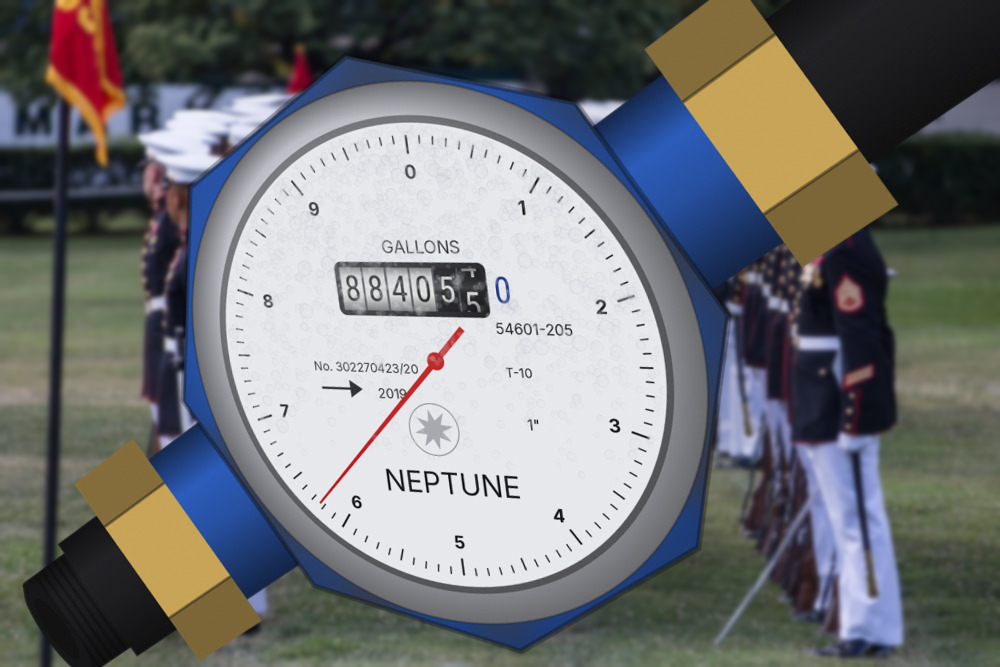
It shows 8840546.2; gal
